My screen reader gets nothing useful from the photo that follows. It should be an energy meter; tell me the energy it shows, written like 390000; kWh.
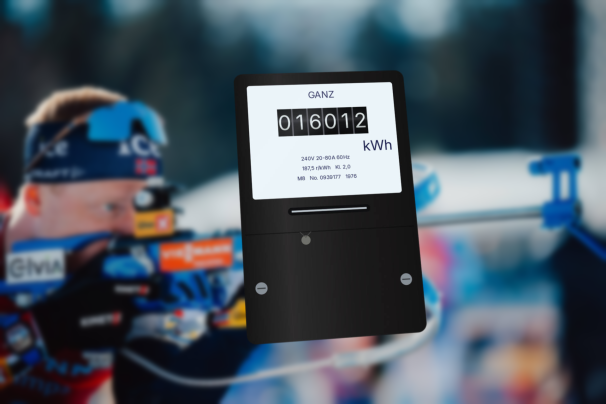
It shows 16012; kWh
